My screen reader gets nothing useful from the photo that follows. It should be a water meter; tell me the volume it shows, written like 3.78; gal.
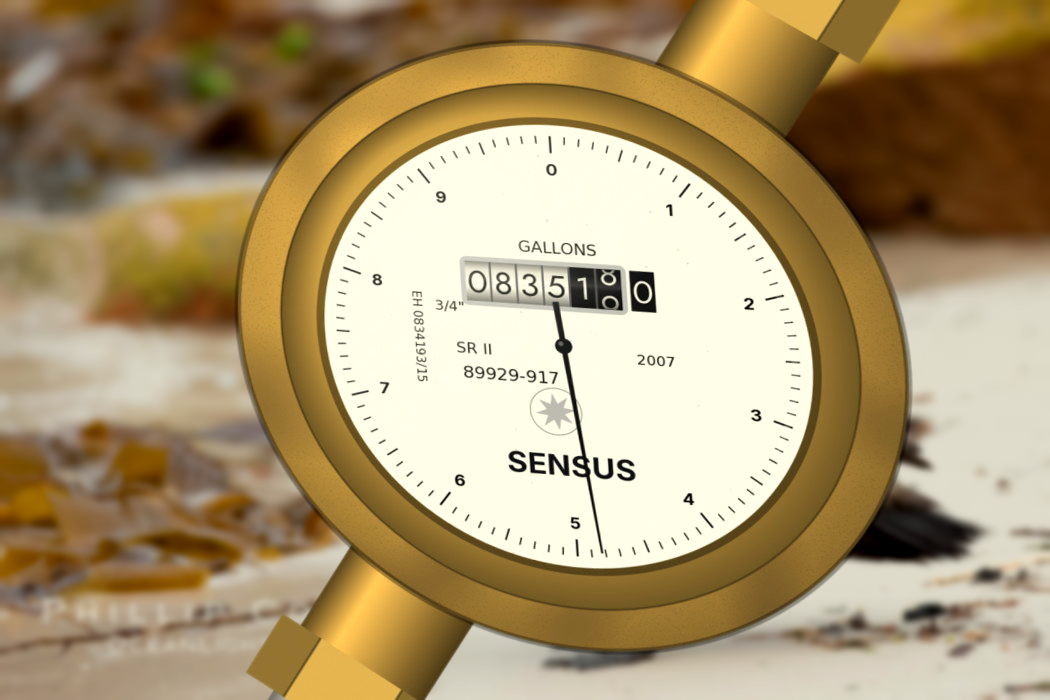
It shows 835184.8; gal
